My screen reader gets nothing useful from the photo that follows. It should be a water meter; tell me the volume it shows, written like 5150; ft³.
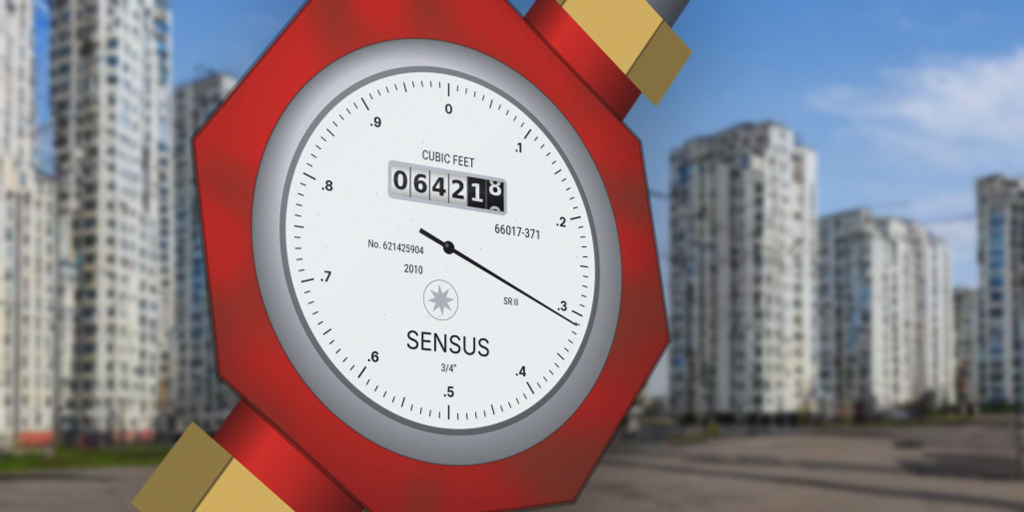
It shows 64218.31; ft³
